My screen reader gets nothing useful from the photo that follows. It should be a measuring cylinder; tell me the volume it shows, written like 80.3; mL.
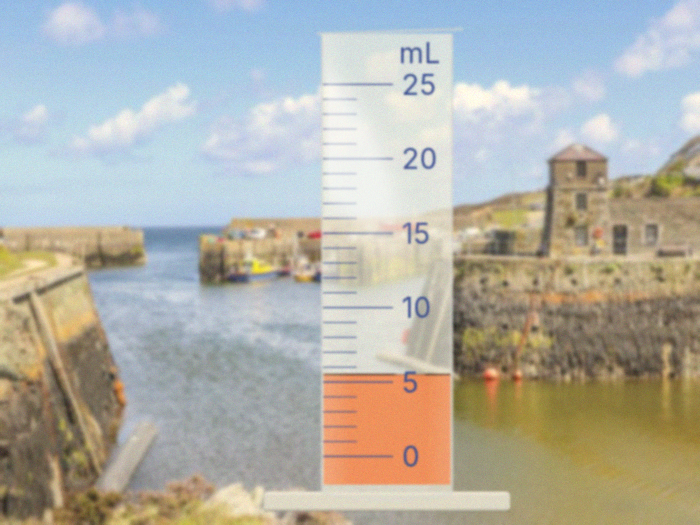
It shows 5.5; mL
